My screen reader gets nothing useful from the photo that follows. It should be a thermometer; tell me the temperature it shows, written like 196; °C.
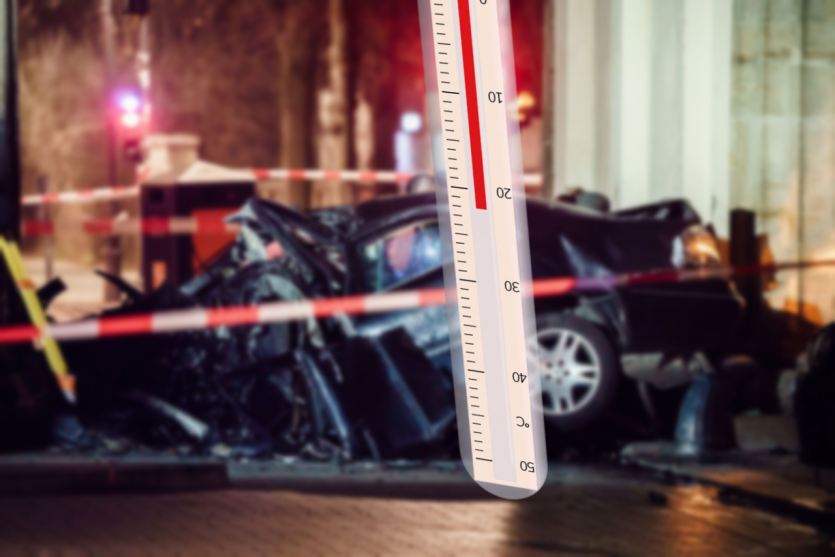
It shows 22; °C
